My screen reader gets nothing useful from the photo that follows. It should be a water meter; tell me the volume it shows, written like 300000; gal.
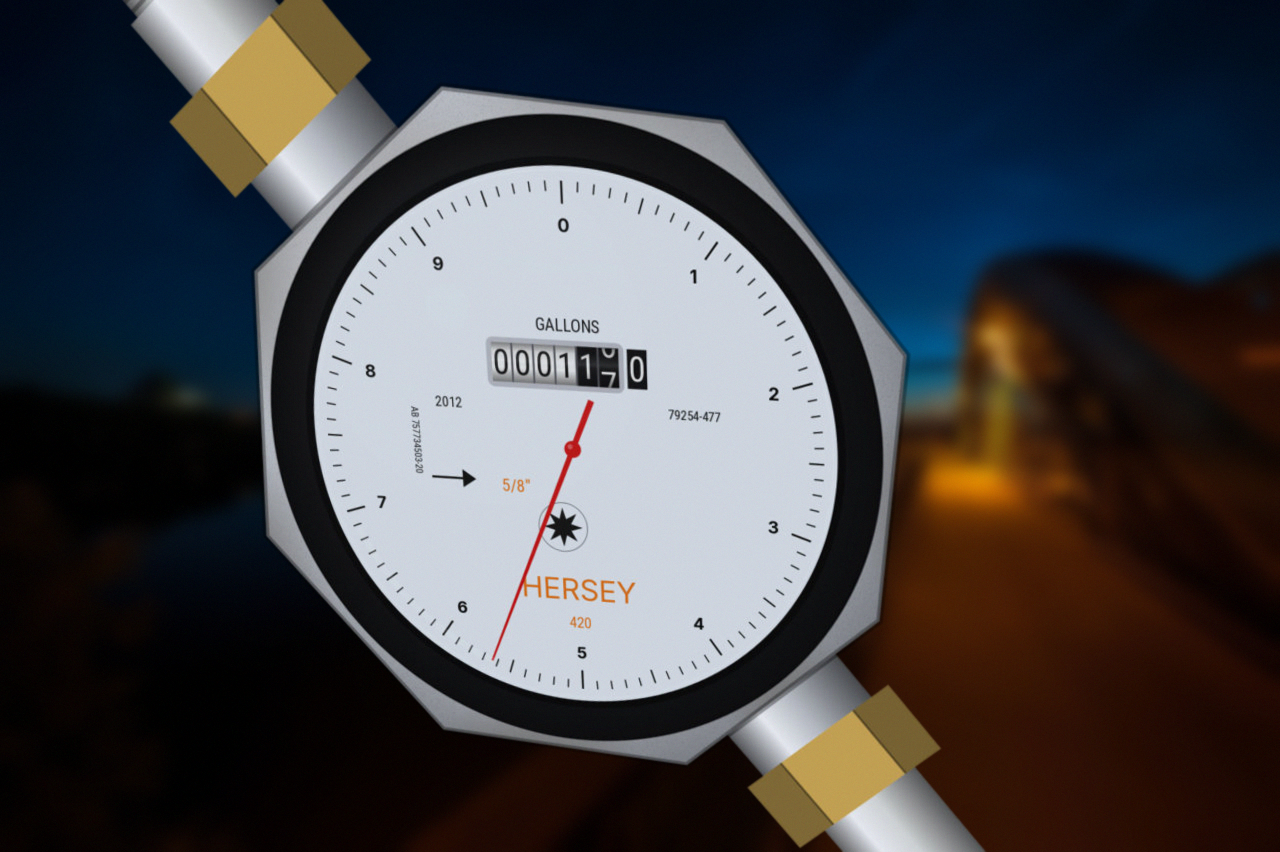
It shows 1165.6; gal
